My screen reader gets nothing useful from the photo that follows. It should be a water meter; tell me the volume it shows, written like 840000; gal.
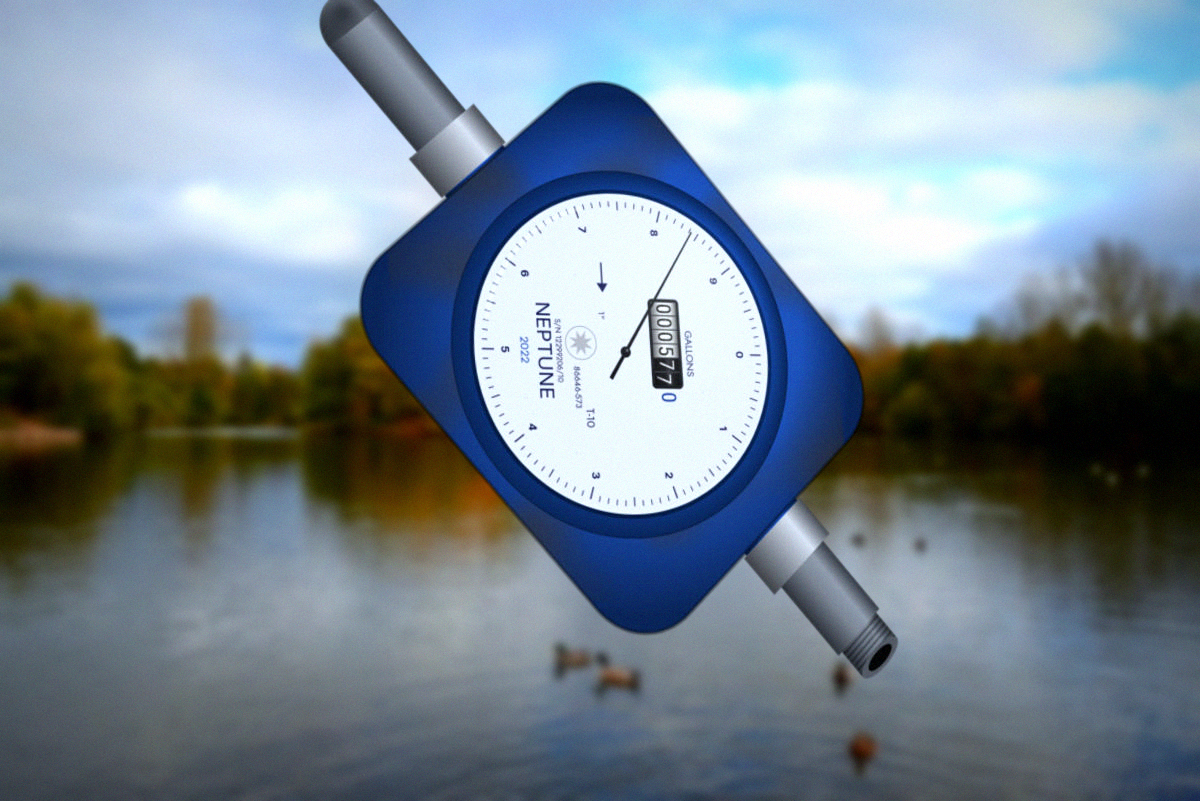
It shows 5768.4; gal
